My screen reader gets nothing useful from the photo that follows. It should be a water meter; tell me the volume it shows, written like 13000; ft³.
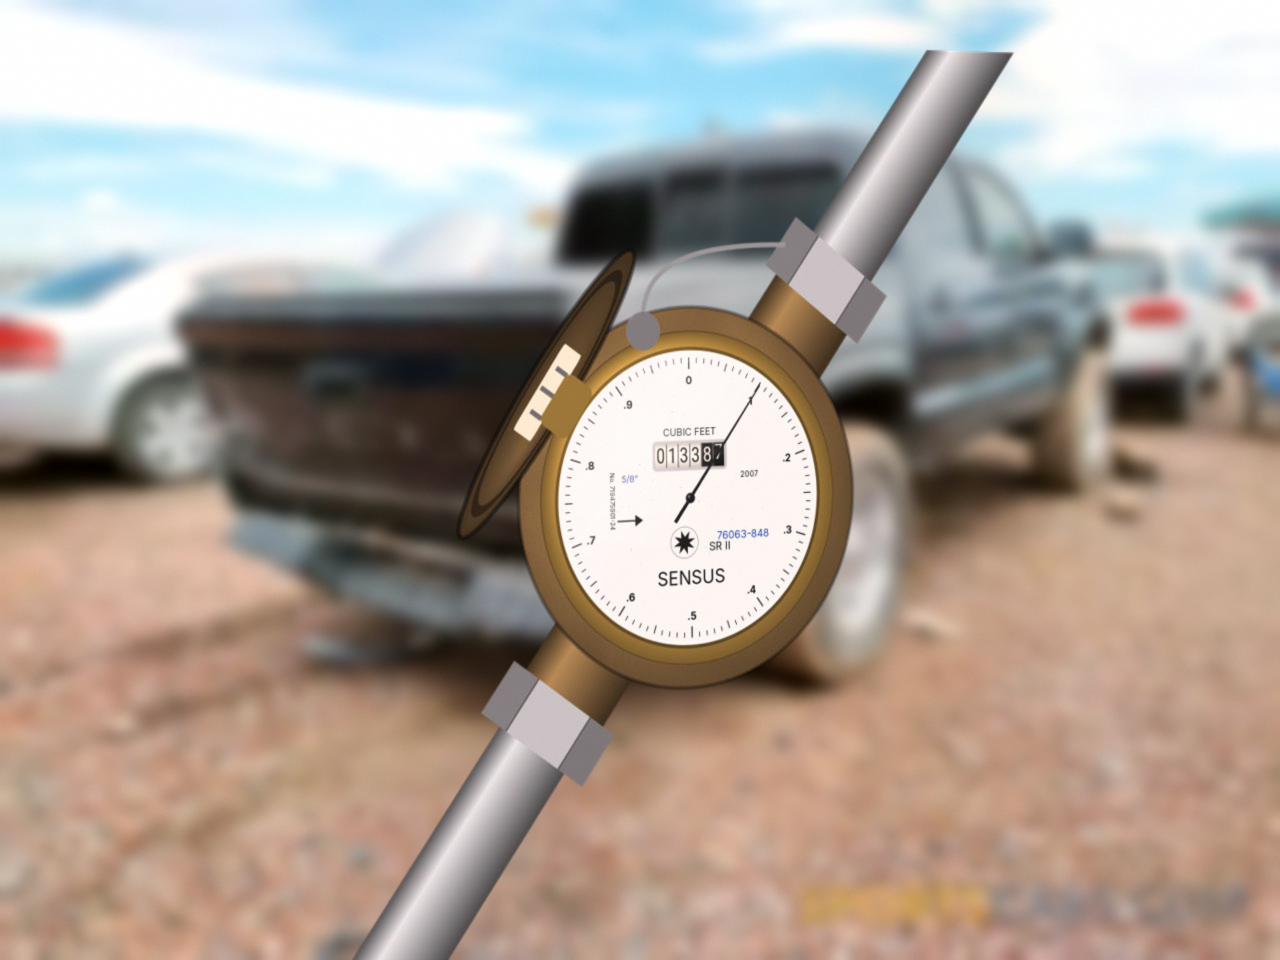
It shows 13387.10; ft³
